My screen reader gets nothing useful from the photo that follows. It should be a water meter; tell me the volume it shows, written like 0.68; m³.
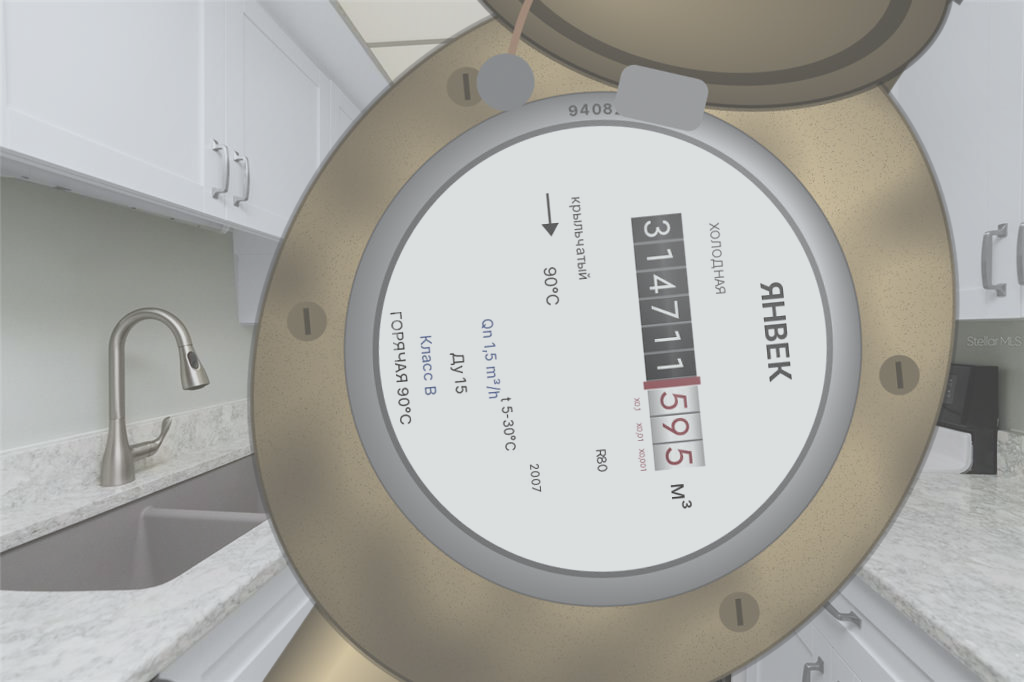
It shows 314711.595; m³
